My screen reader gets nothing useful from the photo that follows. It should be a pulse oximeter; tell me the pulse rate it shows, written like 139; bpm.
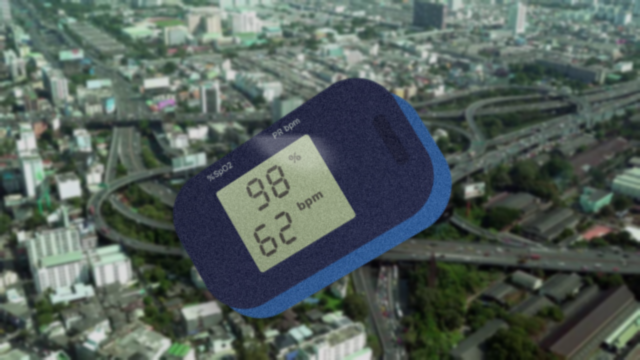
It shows 62; bpm
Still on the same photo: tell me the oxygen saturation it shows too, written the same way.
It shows 98; %
